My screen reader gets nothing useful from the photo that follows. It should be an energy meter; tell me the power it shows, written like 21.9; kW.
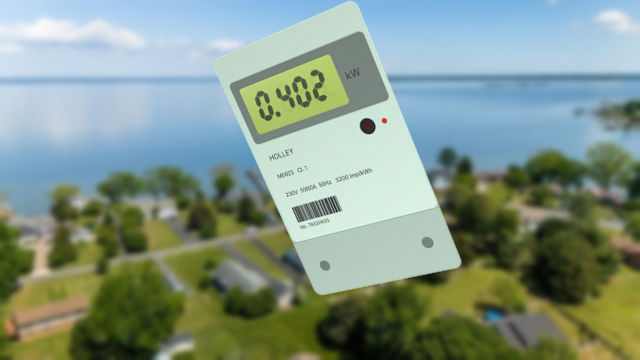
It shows 0.402; kW
